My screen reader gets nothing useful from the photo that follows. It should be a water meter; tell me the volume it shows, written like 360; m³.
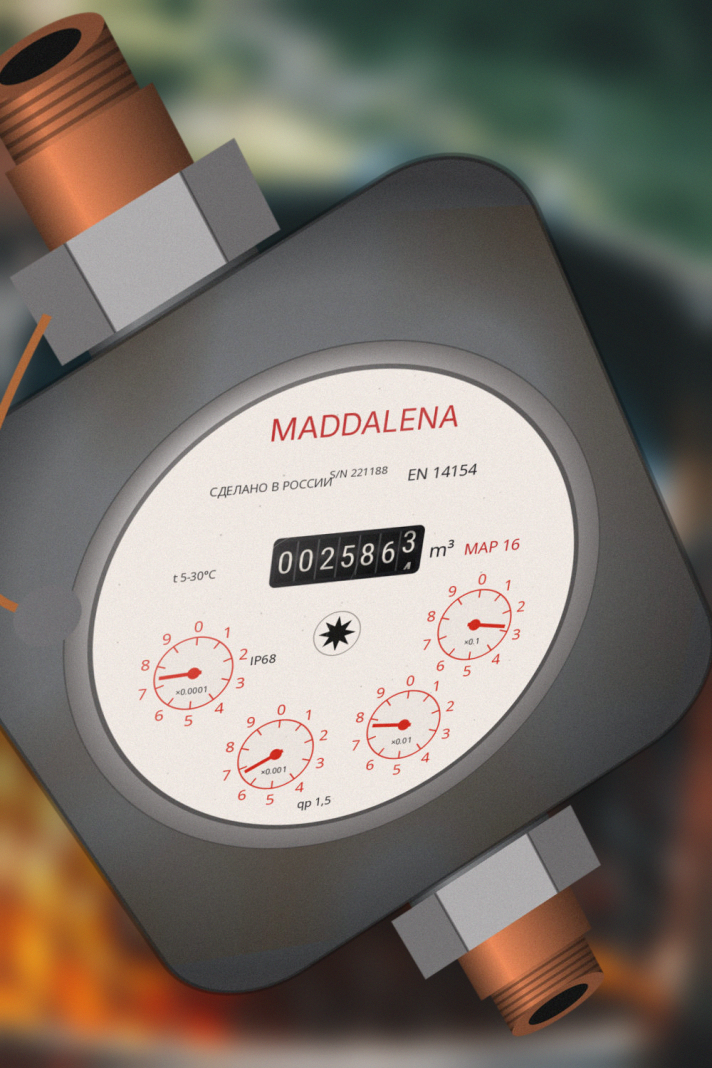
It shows 25863.2767; m³
